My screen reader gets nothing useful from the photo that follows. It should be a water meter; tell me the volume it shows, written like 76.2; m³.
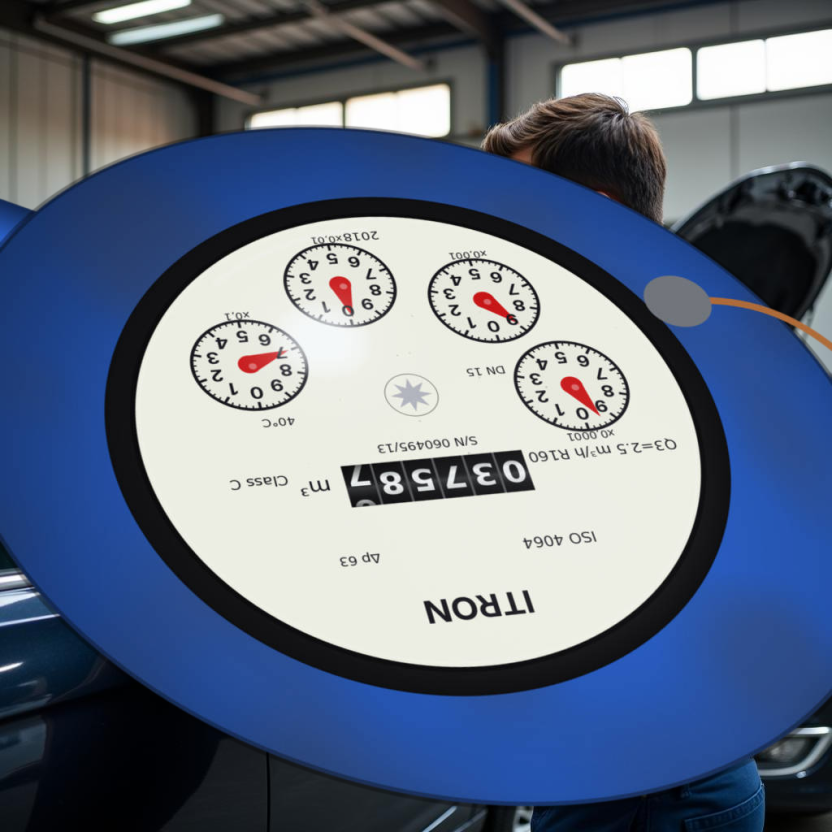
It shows 37586.6989; m³
